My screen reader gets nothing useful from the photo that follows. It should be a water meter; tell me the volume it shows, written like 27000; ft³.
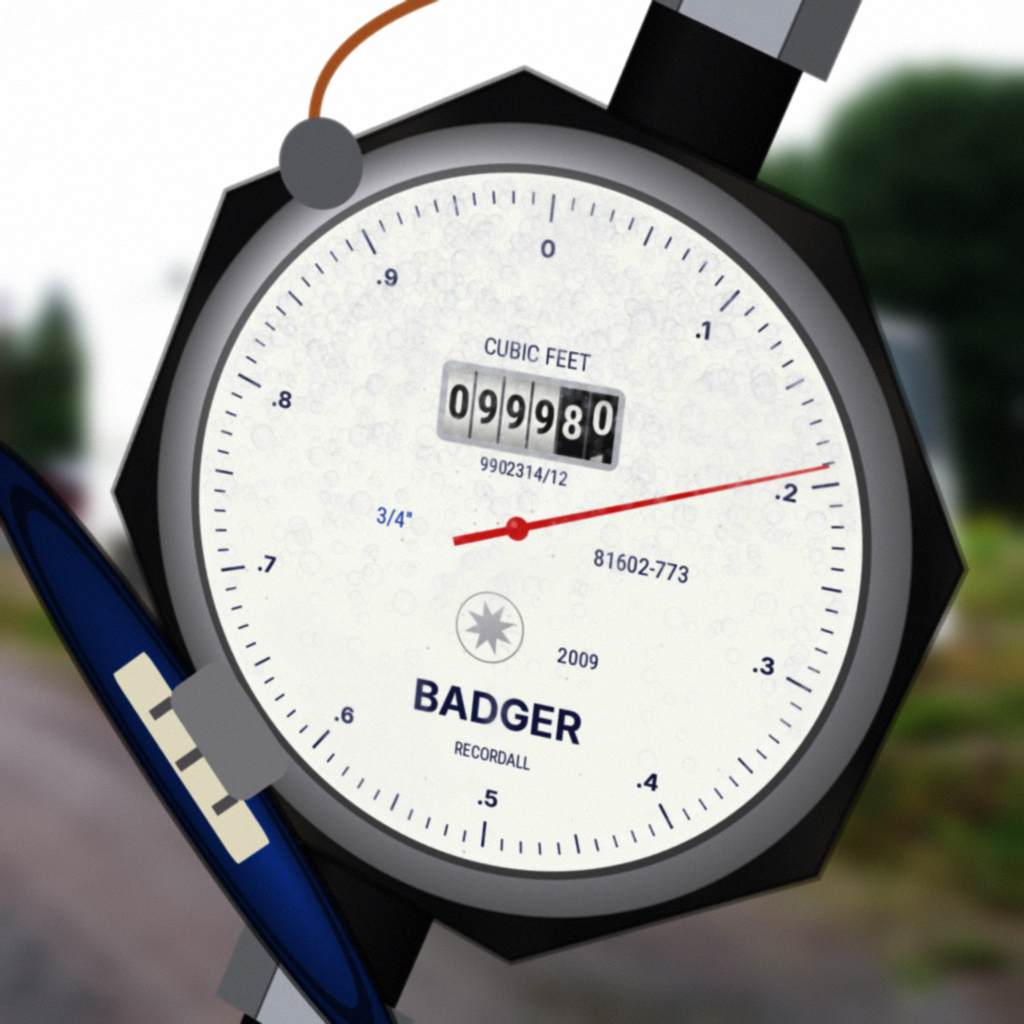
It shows 99980.19; ft³
